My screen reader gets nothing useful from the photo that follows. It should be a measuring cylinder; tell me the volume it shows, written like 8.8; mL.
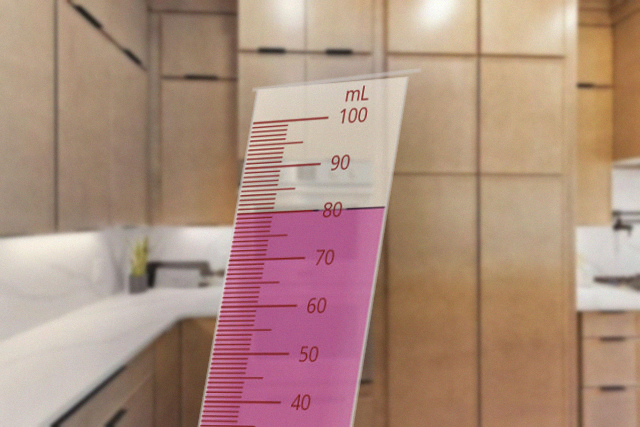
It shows 80; mL
